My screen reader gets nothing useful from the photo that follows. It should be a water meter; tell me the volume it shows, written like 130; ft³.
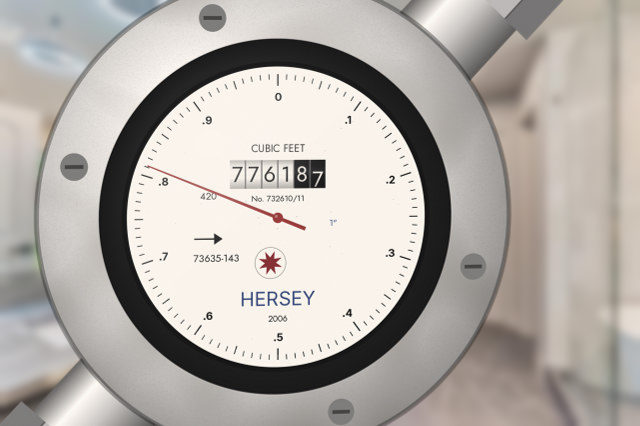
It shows 776186.81; ft³
